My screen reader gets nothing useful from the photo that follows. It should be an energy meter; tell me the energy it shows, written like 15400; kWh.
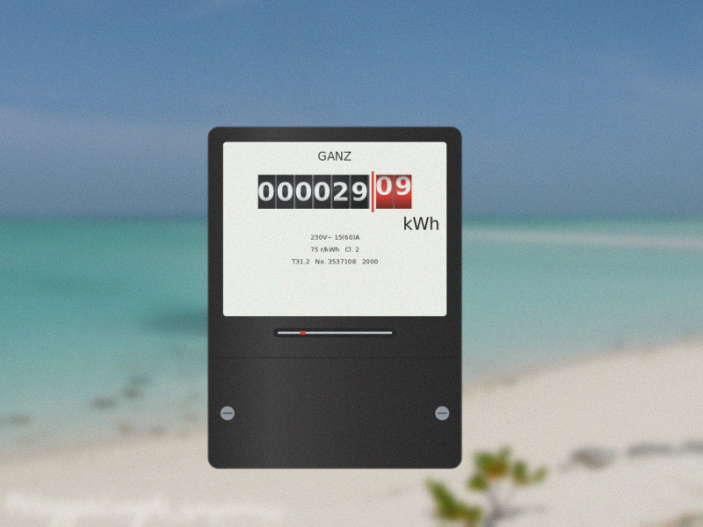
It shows 29.09; kWh
